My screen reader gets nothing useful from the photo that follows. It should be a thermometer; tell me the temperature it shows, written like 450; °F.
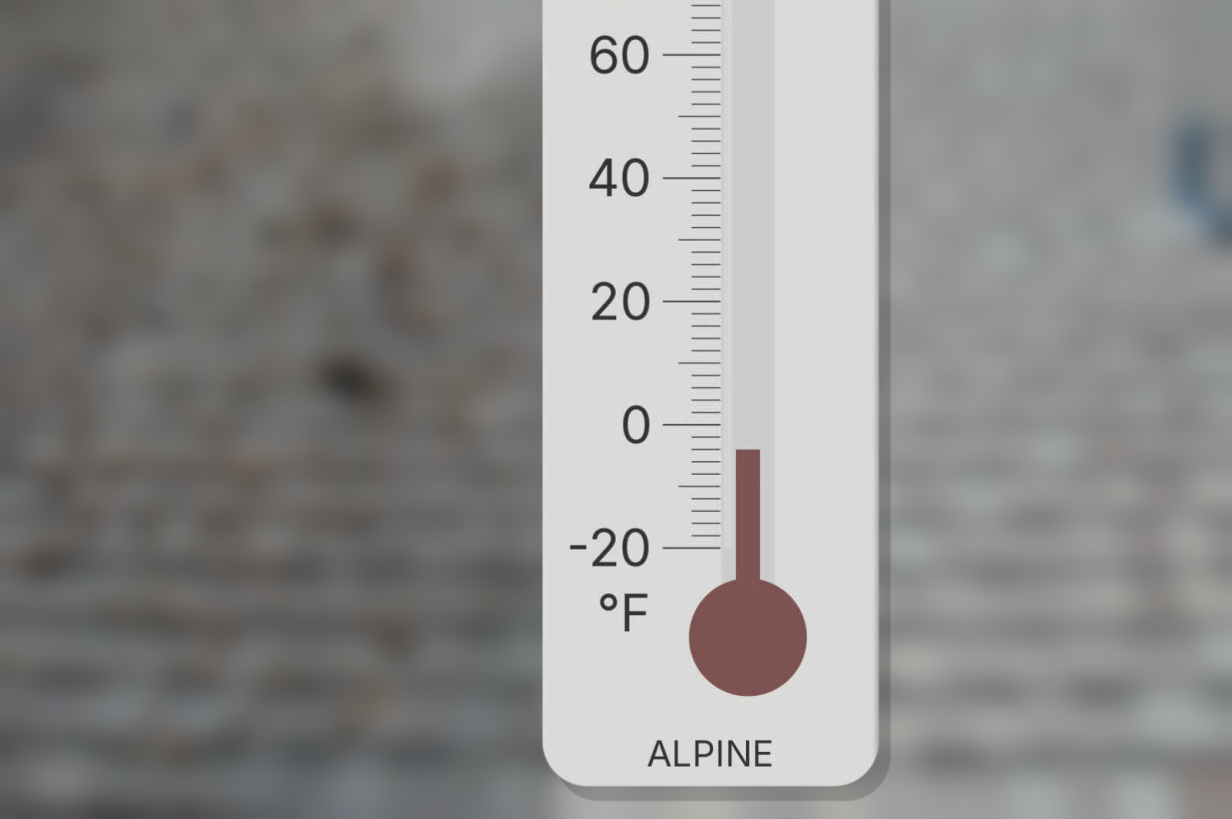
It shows -4; °F
